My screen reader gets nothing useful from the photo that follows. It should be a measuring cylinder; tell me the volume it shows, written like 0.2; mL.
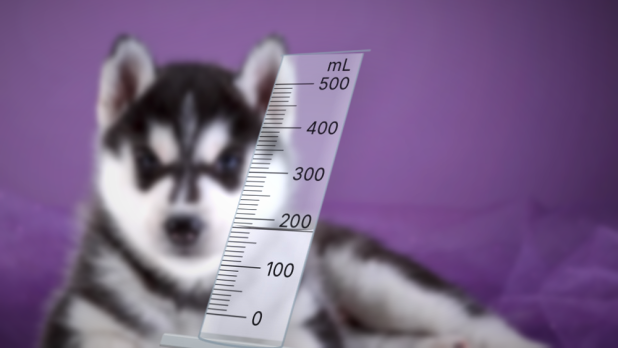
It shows 180; mL
